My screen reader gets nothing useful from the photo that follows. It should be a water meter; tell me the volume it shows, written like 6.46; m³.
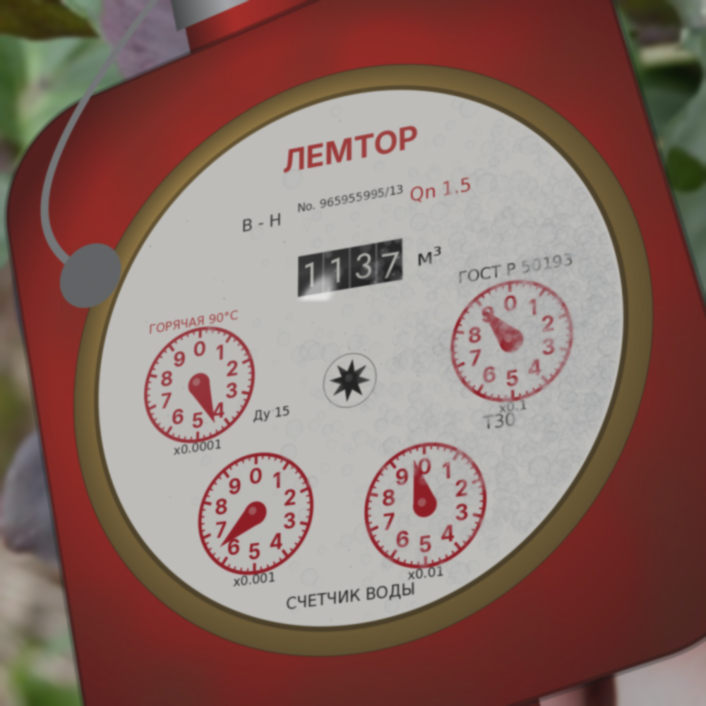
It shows 1136.8964; m³
